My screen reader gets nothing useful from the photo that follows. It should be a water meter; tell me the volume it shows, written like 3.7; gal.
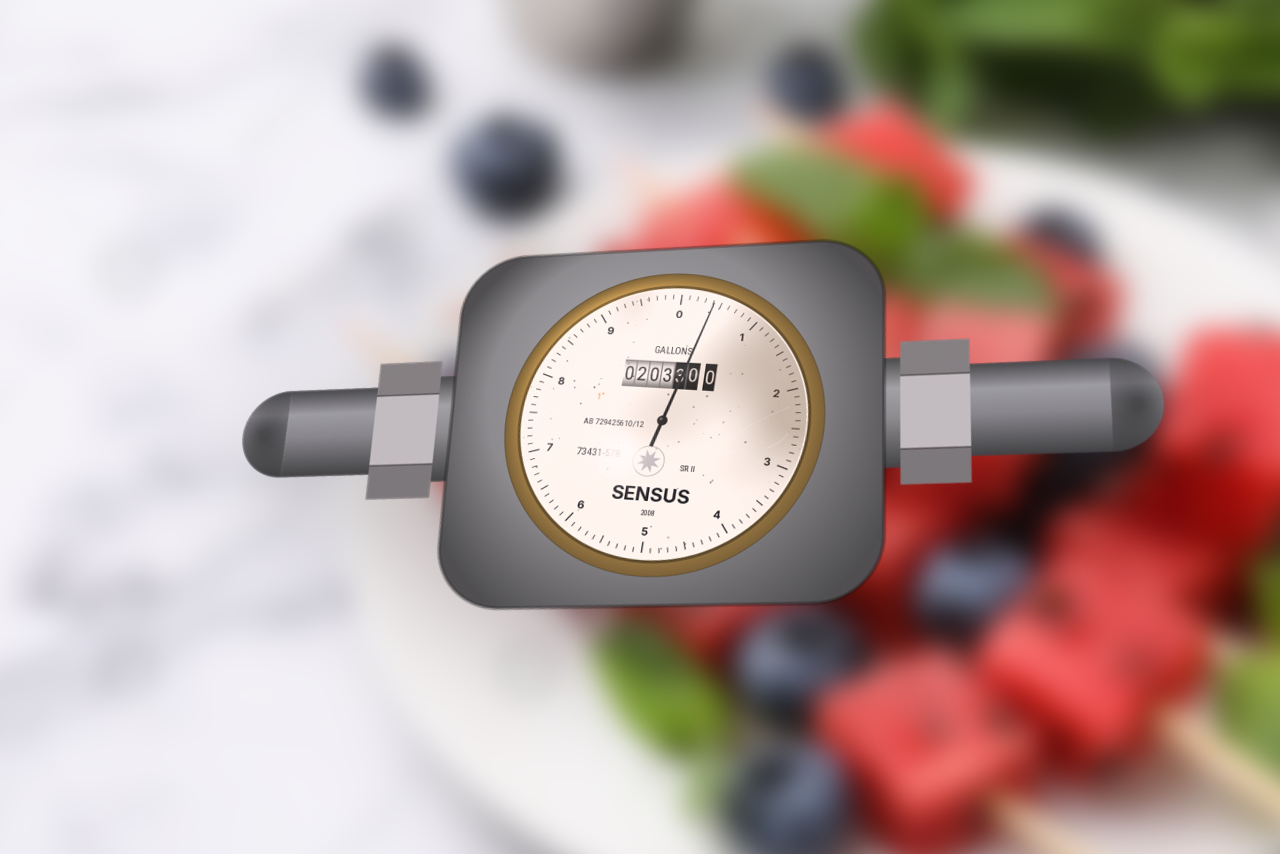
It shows 203300.4; gal
